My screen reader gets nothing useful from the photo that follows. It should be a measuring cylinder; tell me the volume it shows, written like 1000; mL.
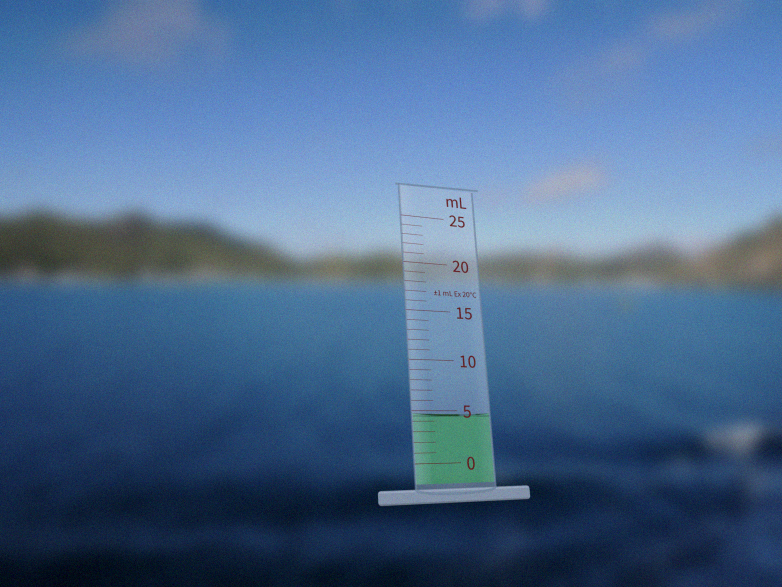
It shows 4.5; mL
